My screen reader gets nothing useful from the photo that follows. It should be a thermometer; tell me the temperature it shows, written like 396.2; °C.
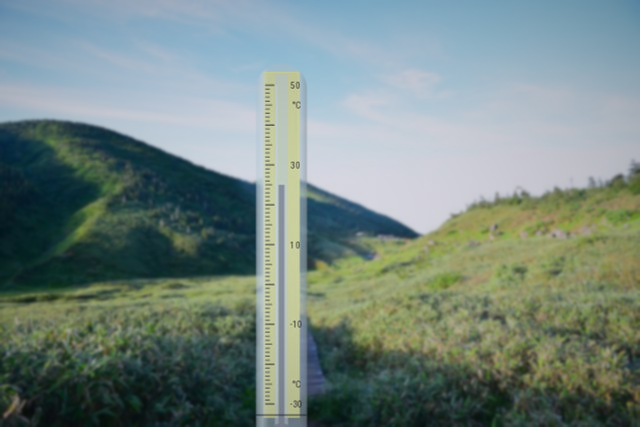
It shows 25; °C
